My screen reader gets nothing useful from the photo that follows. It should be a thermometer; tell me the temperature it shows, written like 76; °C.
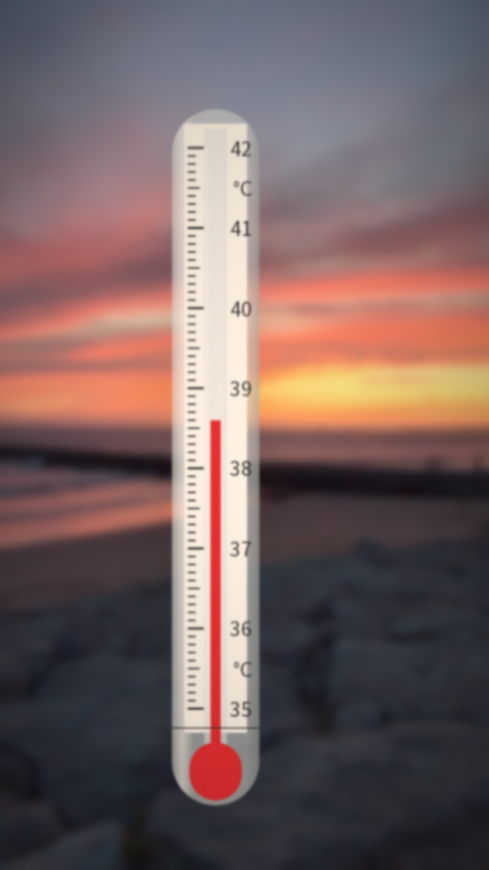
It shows 38.6; °C
